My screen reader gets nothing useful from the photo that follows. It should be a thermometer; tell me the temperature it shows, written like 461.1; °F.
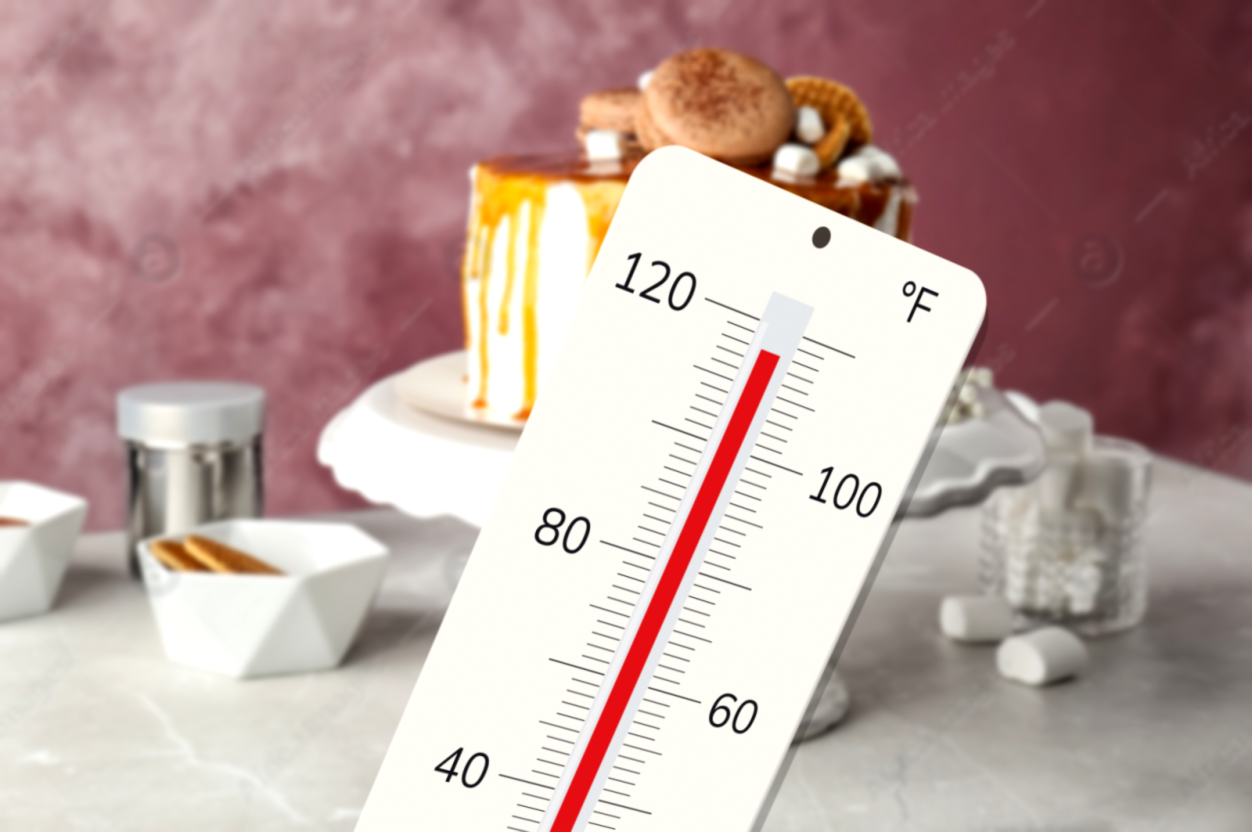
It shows 116; °F
